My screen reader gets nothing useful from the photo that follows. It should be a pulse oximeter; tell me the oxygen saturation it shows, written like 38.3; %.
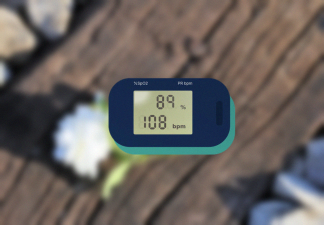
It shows 89; %
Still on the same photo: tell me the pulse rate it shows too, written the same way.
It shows 108; bpm
